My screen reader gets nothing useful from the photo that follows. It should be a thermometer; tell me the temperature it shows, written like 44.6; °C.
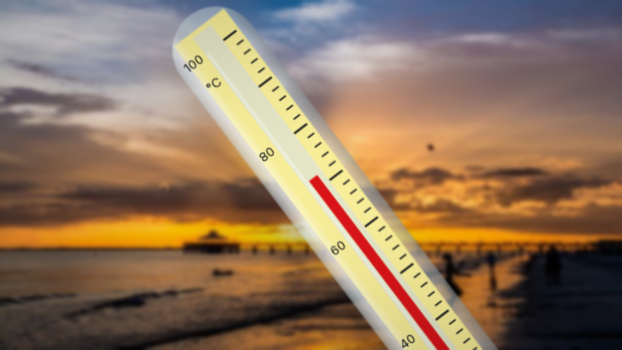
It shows 72; °C
